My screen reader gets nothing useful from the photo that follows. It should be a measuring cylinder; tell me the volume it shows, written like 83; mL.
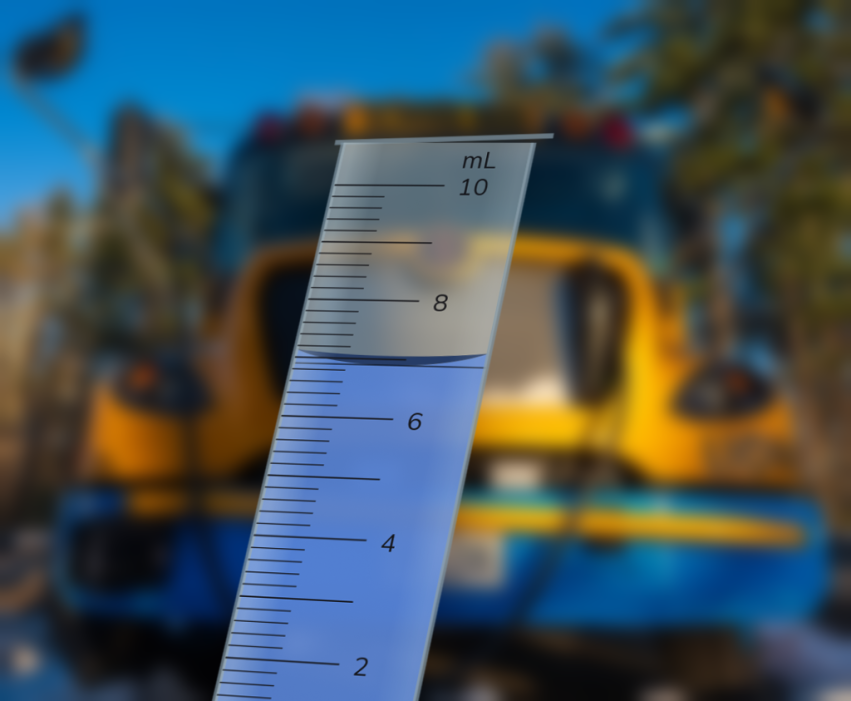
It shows 6.9; mL
